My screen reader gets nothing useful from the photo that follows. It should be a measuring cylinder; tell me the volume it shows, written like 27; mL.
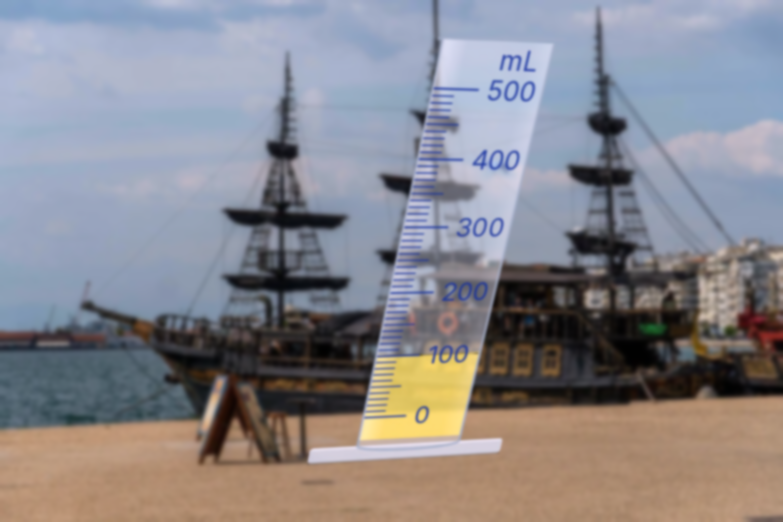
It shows 100; mL
